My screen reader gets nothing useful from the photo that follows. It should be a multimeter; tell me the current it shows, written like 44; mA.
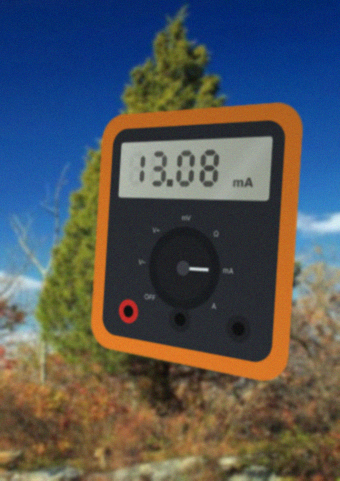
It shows 13.08; mA
